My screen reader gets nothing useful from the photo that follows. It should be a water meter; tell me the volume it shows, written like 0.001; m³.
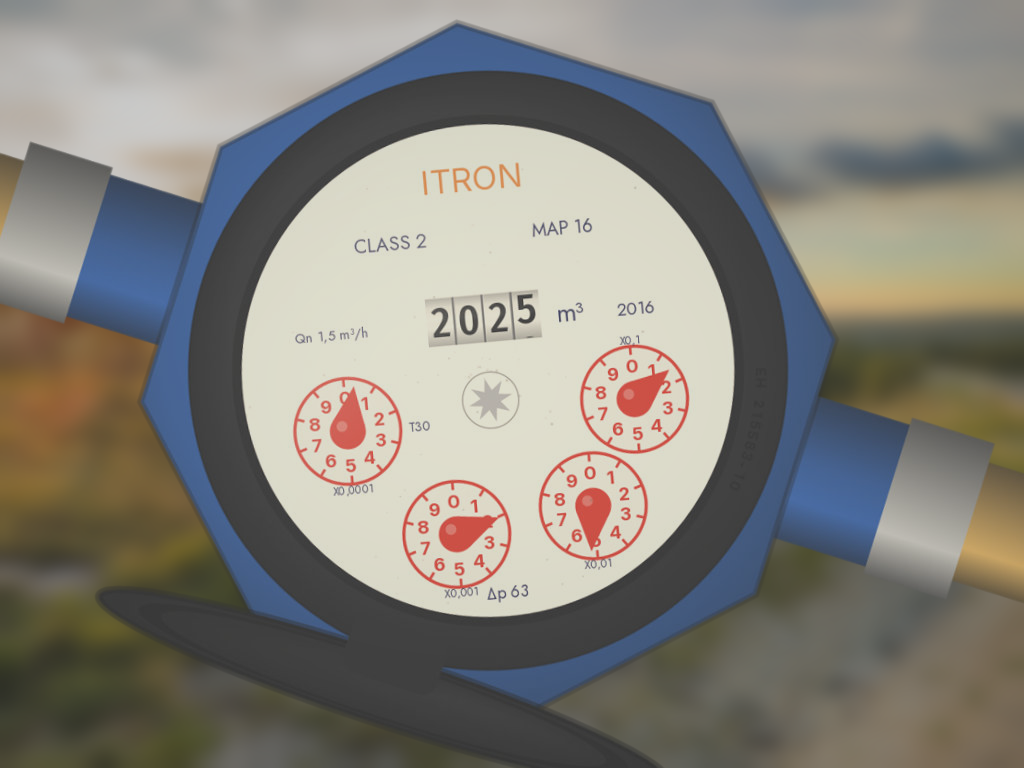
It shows 2025.1520; m³
